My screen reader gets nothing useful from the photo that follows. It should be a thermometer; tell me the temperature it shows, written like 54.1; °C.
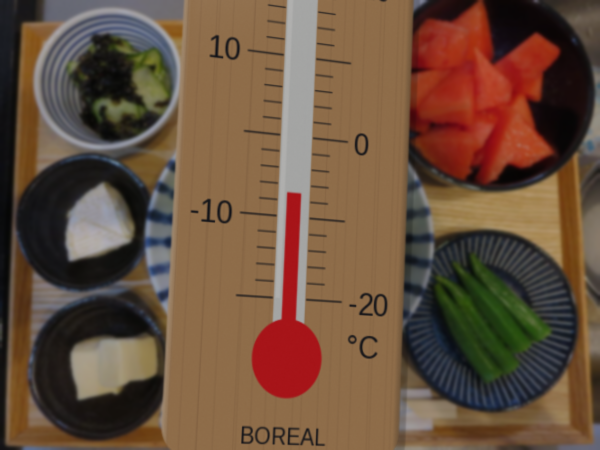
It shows -7; °C
